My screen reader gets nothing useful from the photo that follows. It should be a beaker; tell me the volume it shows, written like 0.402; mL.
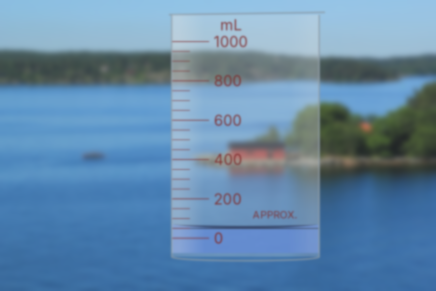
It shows 50; mL
